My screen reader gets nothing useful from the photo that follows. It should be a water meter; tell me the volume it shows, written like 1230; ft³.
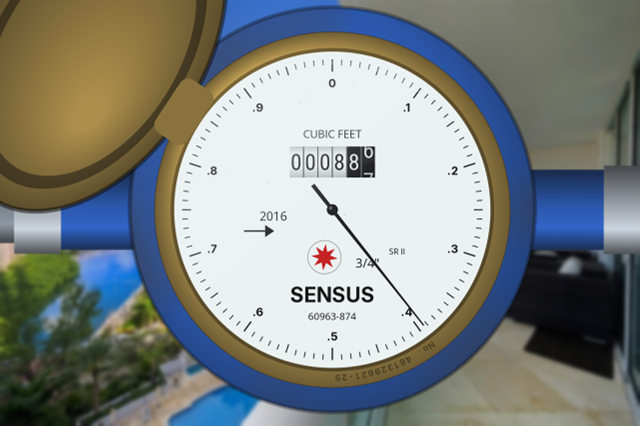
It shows 886.39; ft³
